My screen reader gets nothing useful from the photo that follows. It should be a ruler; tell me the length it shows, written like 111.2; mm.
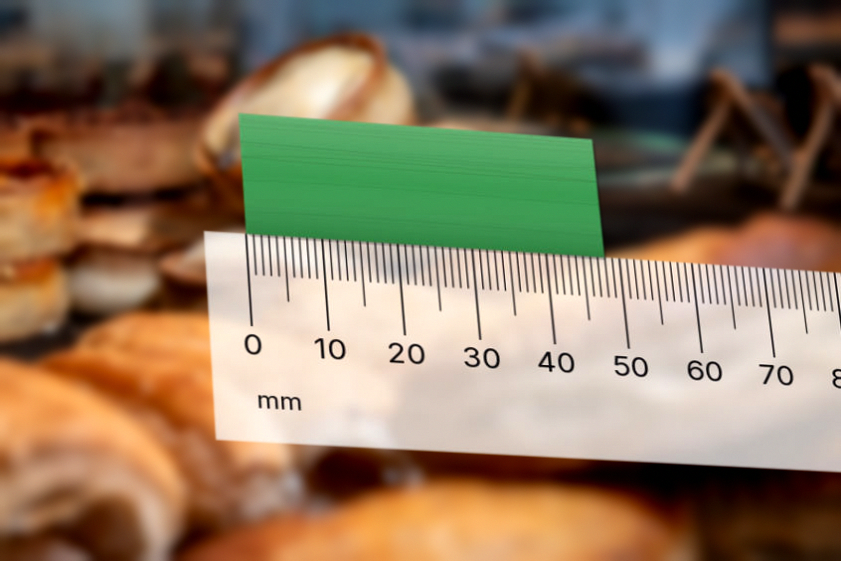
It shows 48; mm
